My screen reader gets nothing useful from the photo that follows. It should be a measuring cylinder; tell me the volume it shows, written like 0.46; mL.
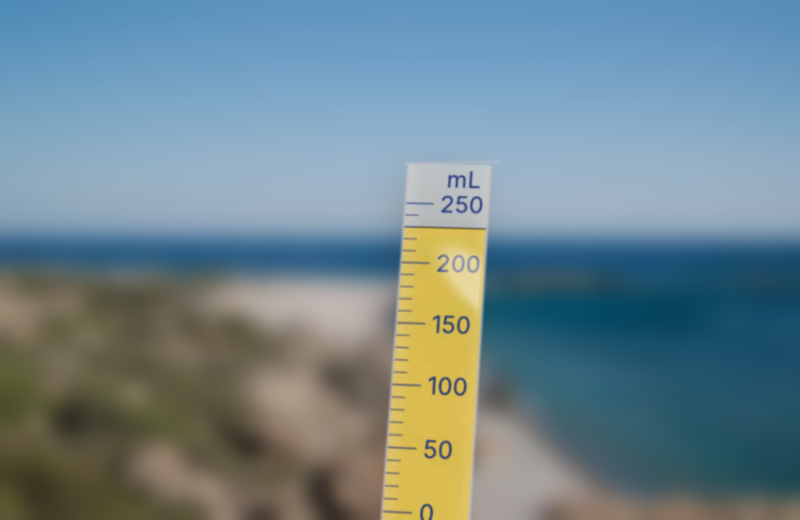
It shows 230; mL
